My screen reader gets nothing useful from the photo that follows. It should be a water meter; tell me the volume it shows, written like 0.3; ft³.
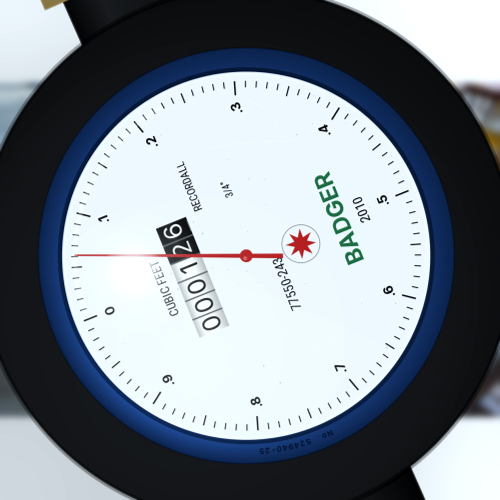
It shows 126.06; ft³
